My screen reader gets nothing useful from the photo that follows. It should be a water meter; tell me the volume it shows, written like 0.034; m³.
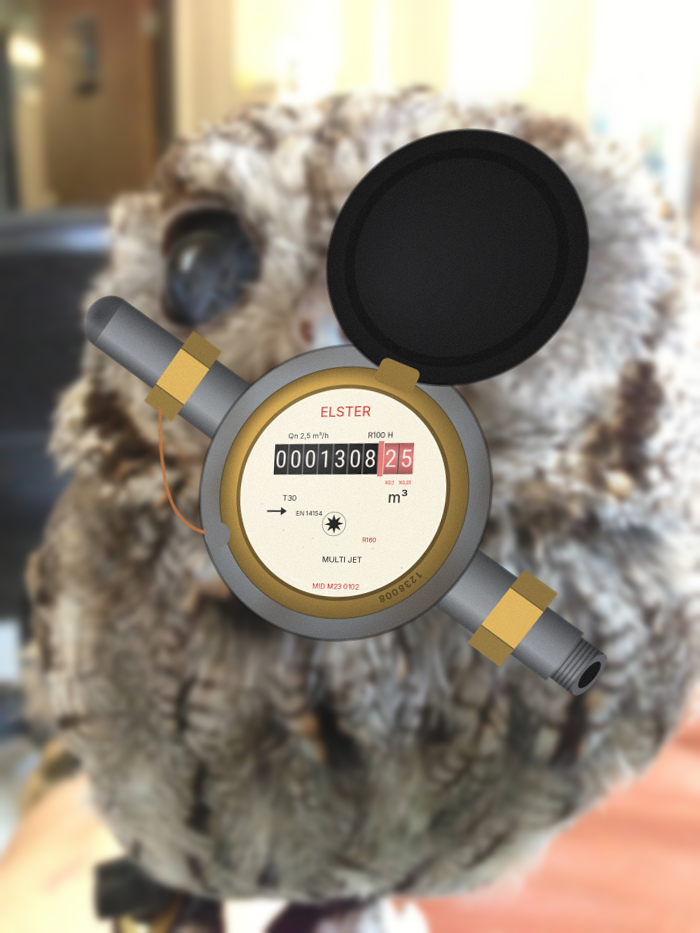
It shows 1308.25; m³
